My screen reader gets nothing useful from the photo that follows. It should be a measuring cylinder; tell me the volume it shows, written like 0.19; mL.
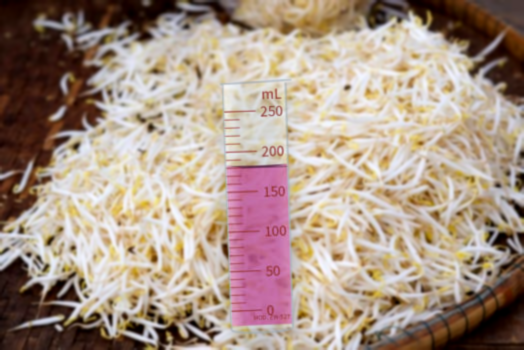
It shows 180; mL
